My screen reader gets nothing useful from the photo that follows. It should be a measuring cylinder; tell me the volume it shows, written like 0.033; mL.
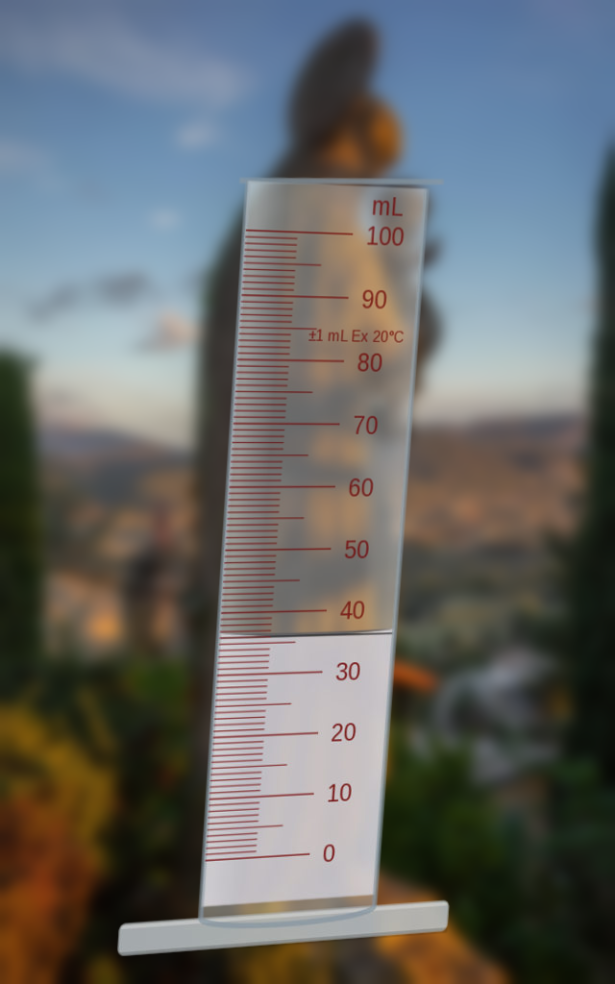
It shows 36; mL
